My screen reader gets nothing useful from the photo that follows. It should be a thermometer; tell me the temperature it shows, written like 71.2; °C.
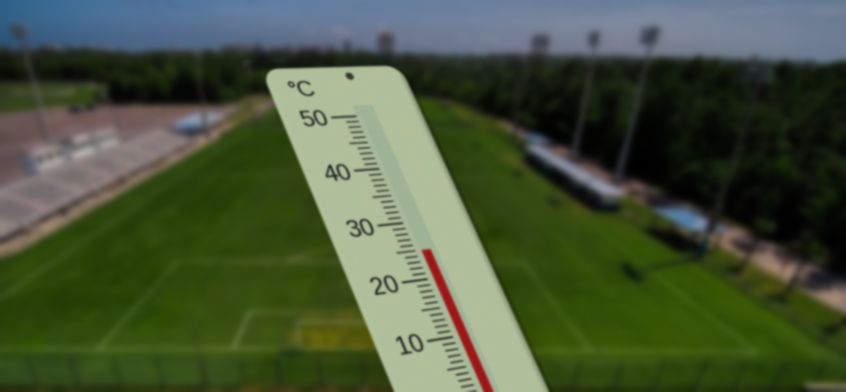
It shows 25; °C
